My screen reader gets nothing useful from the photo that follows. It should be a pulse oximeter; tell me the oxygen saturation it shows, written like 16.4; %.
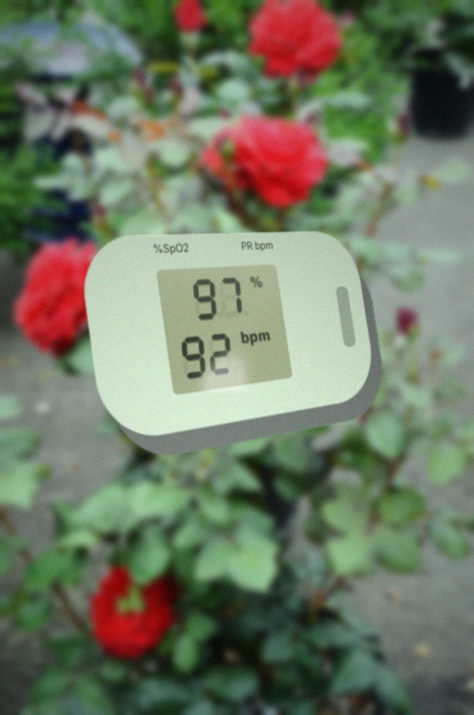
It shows 97; %
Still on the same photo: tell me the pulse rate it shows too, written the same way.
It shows 92; bpm
